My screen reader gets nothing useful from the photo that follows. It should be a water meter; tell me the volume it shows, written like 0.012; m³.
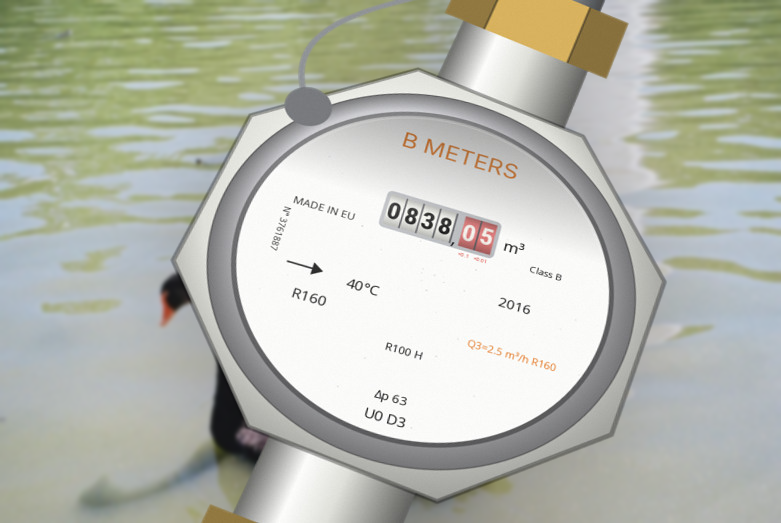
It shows 838.05; m³
